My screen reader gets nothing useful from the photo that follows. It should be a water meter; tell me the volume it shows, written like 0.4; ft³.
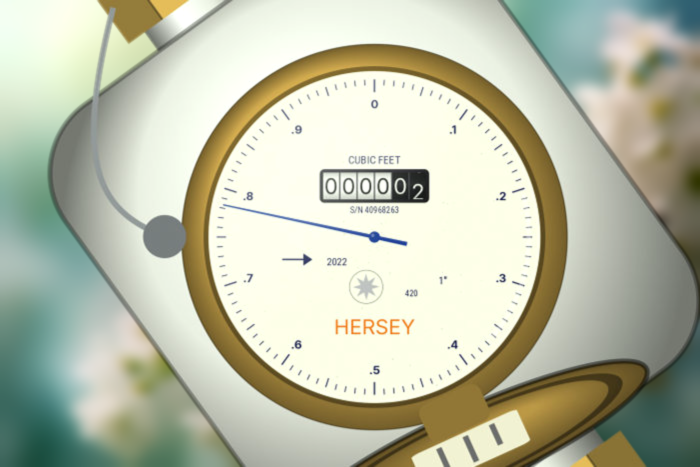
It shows 1.78; ft³
